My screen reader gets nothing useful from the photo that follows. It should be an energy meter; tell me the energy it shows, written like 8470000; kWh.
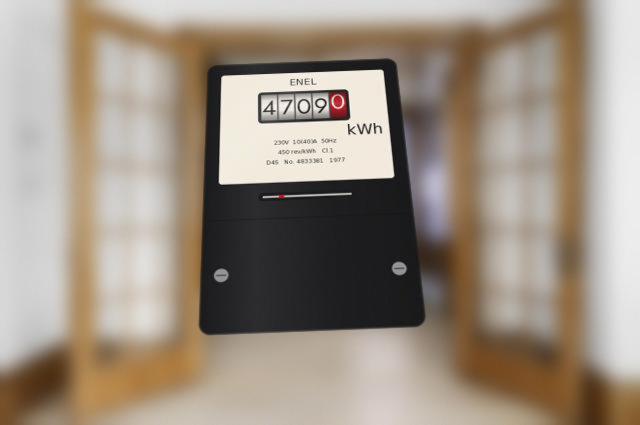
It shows 4709.0; kWh
